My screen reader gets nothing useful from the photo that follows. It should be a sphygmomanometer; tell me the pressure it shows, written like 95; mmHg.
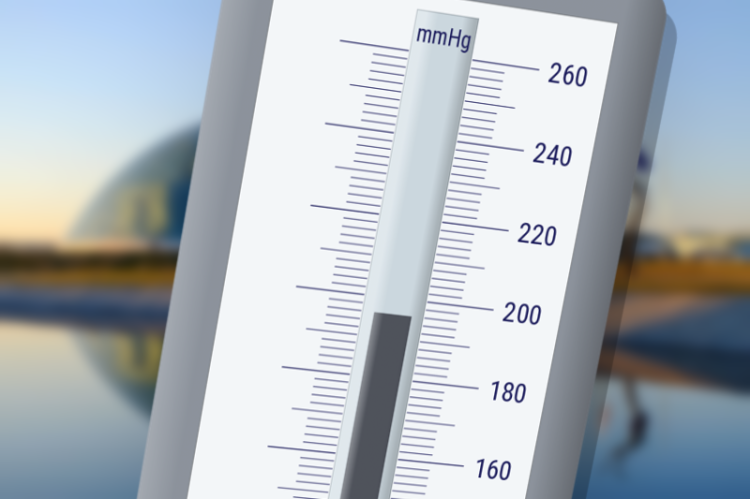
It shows 196; mmHg
